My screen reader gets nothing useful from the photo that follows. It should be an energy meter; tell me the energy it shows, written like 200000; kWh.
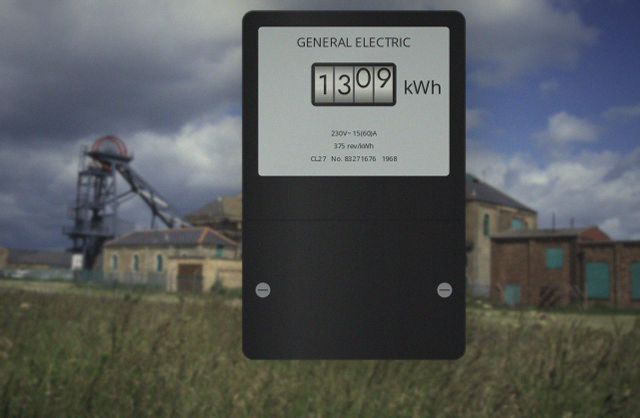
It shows 1309; kWh
